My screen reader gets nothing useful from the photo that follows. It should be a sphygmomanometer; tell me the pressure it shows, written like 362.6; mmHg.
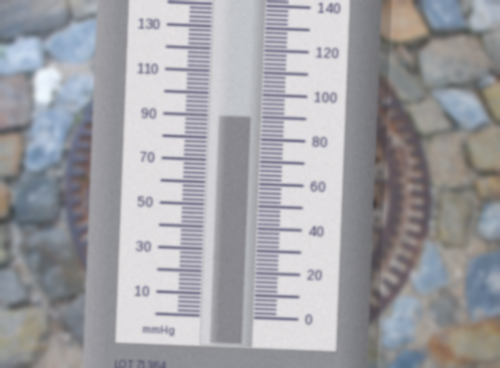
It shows 90; mmHg
